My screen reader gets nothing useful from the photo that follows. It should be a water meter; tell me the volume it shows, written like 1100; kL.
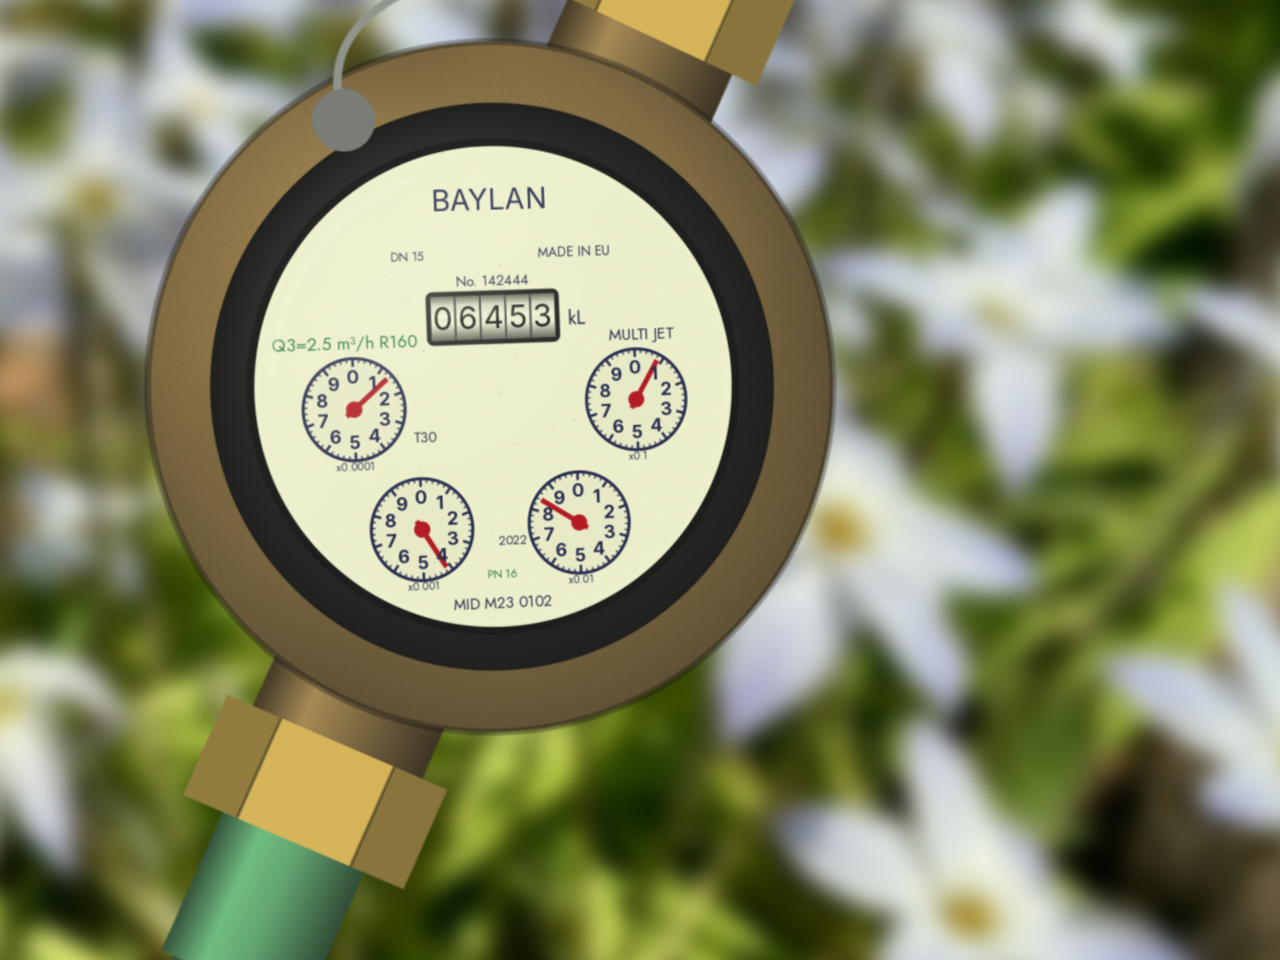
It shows 6453.0841; kL
